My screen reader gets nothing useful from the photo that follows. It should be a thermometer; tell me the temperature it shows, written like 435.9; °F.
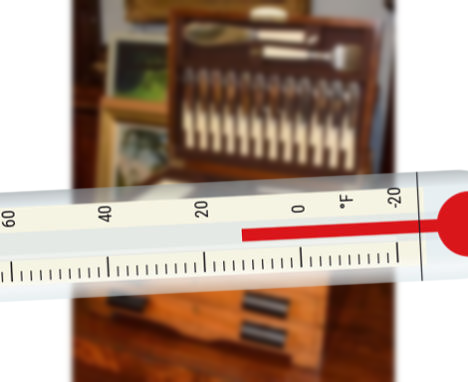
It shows 12; °F
